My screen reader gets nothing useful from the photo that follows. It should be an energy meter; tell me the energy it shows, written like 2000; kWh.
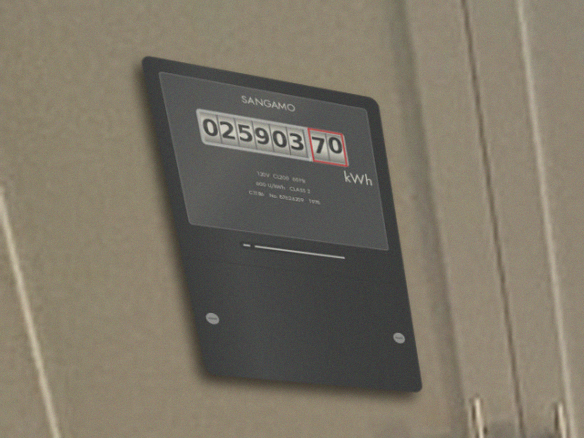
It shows 25903.70; kWh
